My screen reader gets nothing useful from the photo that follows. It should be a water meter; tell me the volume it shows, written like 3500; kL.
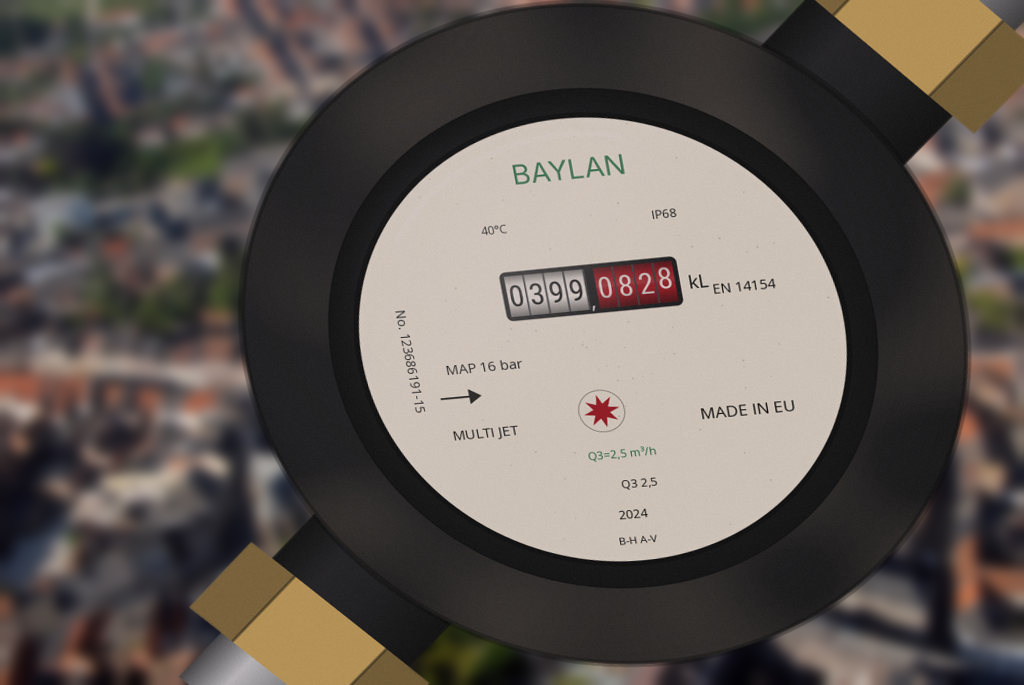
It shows 399.0828; kL
